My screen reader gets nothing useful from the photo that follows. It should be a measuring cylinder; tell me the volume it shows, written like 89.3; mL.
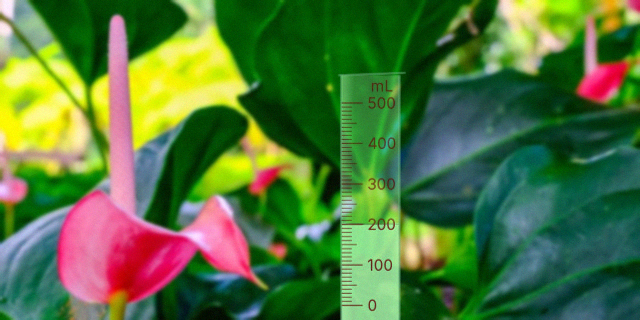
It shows 200; mL
